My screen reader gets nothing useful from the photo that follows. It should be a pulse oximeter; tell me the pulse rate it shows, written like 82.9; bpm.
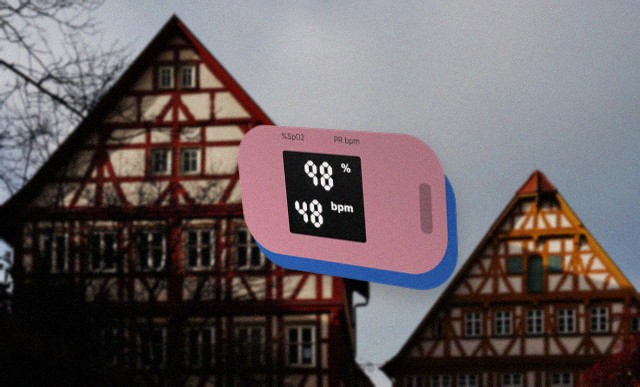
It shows 48; bpm
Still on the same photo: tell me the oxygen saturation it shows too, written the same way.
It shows 98; %
